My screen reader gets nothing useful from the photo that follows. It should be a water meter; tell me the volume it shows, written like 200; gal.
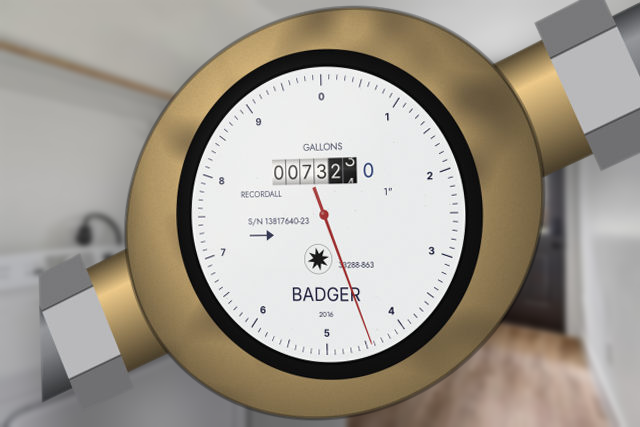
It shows 73234.4; gal
